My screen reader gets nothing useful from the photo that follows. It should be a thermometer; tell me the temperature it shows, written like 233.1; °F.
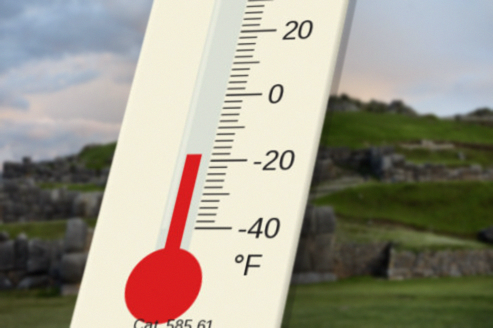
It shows -18; °F
